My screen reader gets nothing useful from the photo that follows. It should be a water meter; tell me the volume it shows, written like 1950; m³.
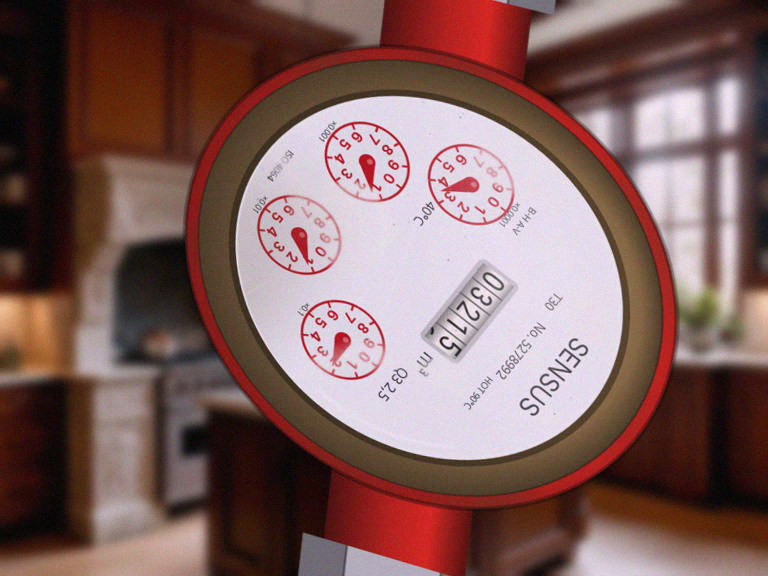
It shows 3215.2113; m³
